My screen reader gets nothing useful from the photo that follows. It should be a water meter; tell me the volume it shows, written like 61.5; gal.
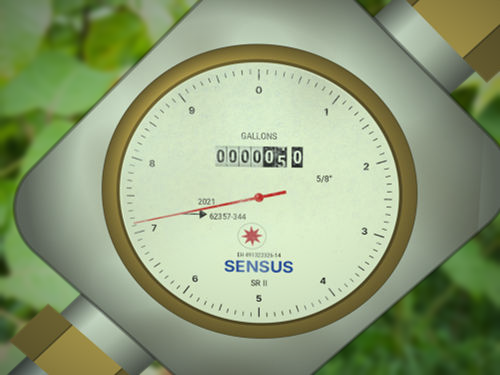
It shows 47.1; gal
